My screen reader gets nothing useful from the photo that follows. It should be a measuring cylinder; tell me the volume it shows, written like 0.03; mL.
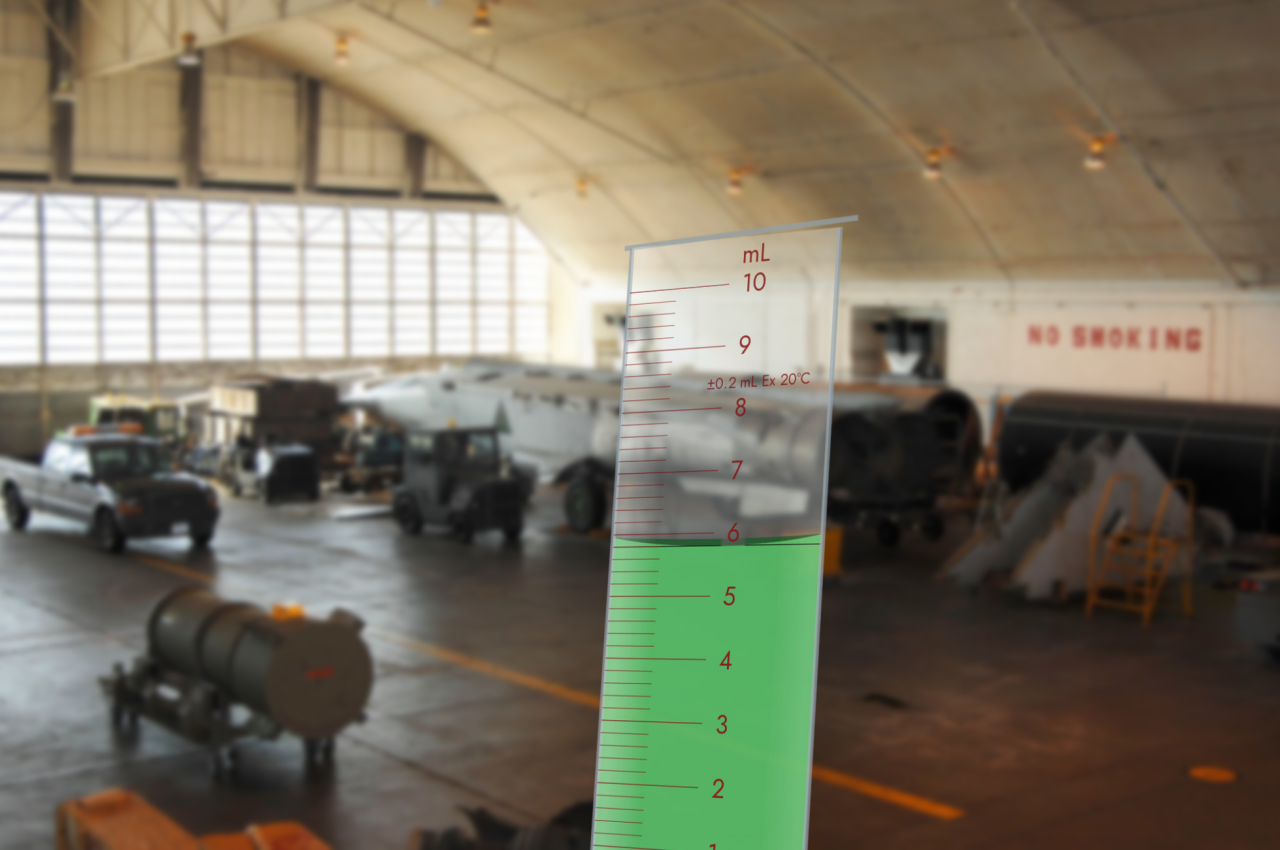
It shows 5.8; mL
